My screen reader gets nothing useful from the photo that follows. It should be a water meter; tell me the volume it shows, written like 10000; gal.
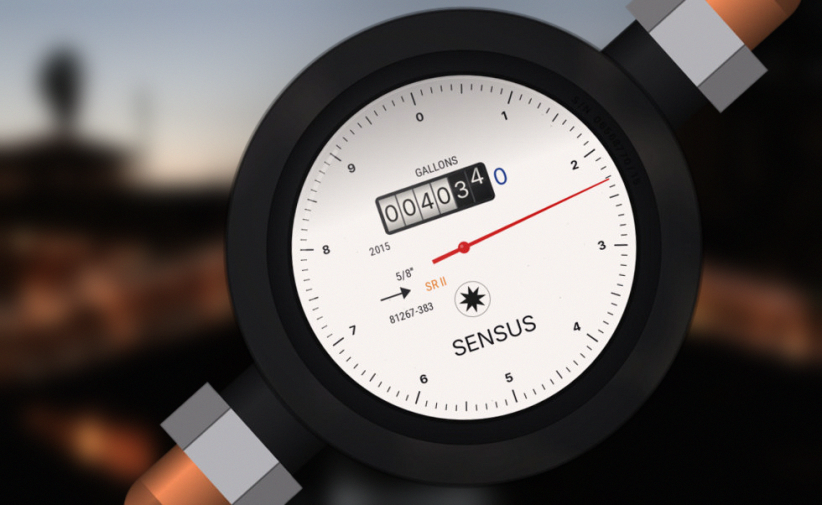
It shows 40342.3; gal
